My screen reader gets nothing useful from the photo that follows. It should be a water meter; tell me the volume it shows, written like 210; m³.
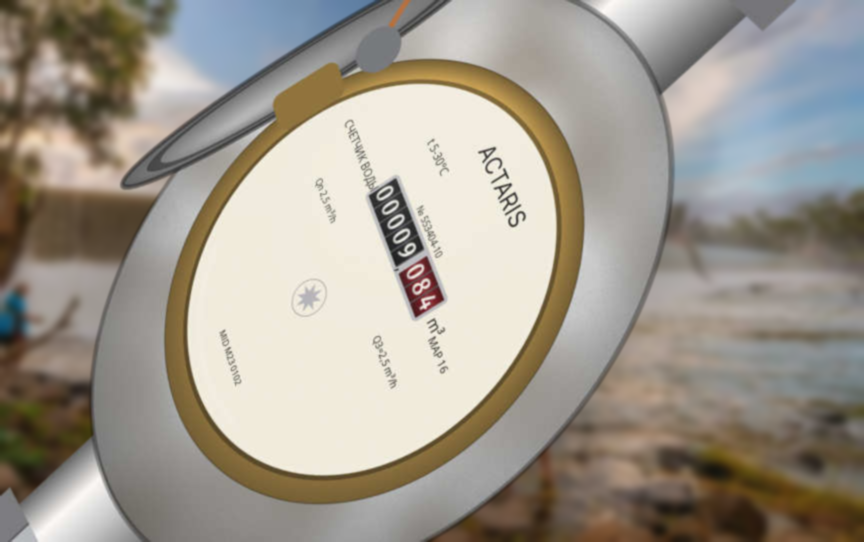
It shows 9.084; m³
